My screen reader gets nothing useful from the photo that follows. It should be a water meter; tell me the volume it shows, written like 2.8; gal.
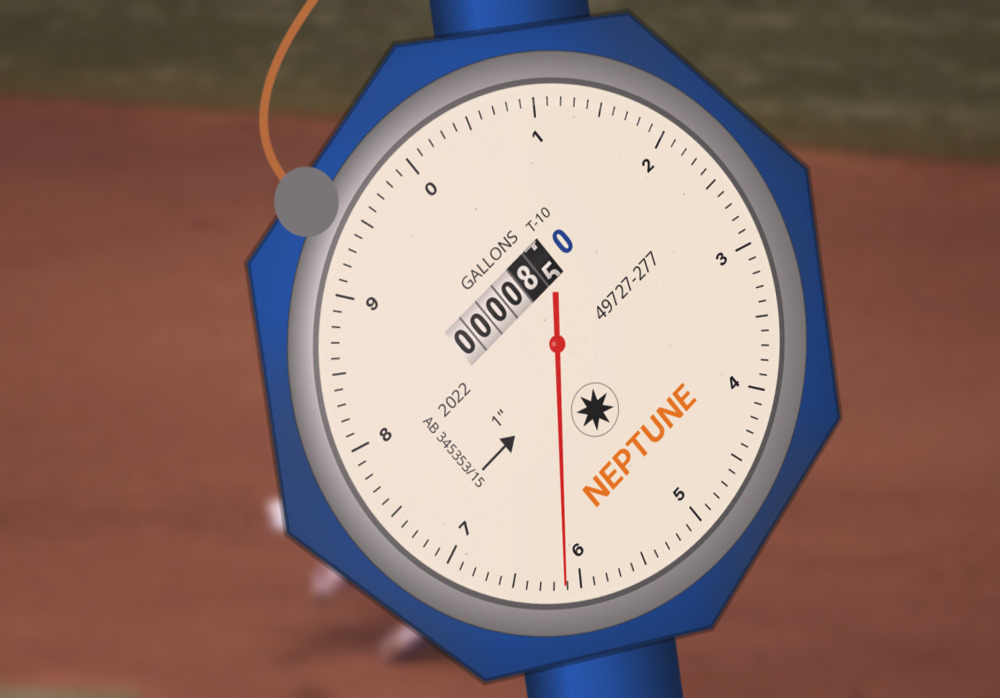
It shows 846.1; gal
